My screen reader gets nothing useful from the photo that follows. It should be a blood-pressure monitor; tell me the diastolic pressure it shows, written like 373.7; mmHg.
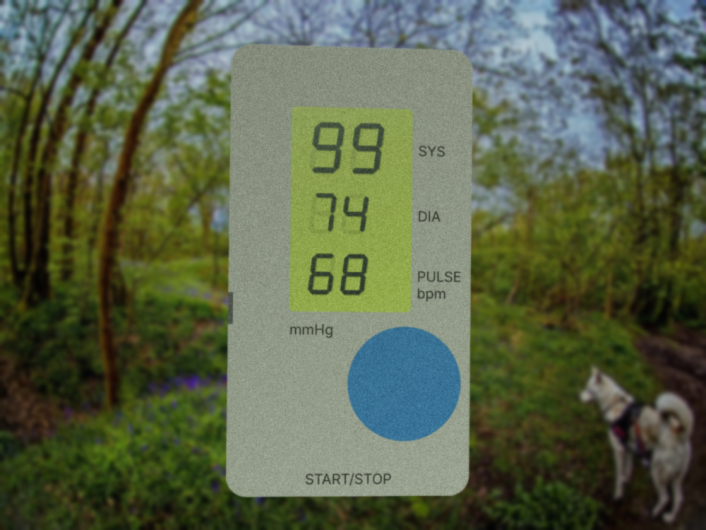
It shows 74; mmHg
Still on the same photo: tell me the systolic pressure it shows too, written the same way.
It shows 99; mmHg
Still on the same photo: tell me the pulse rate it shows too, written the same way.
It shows 68; bpm
